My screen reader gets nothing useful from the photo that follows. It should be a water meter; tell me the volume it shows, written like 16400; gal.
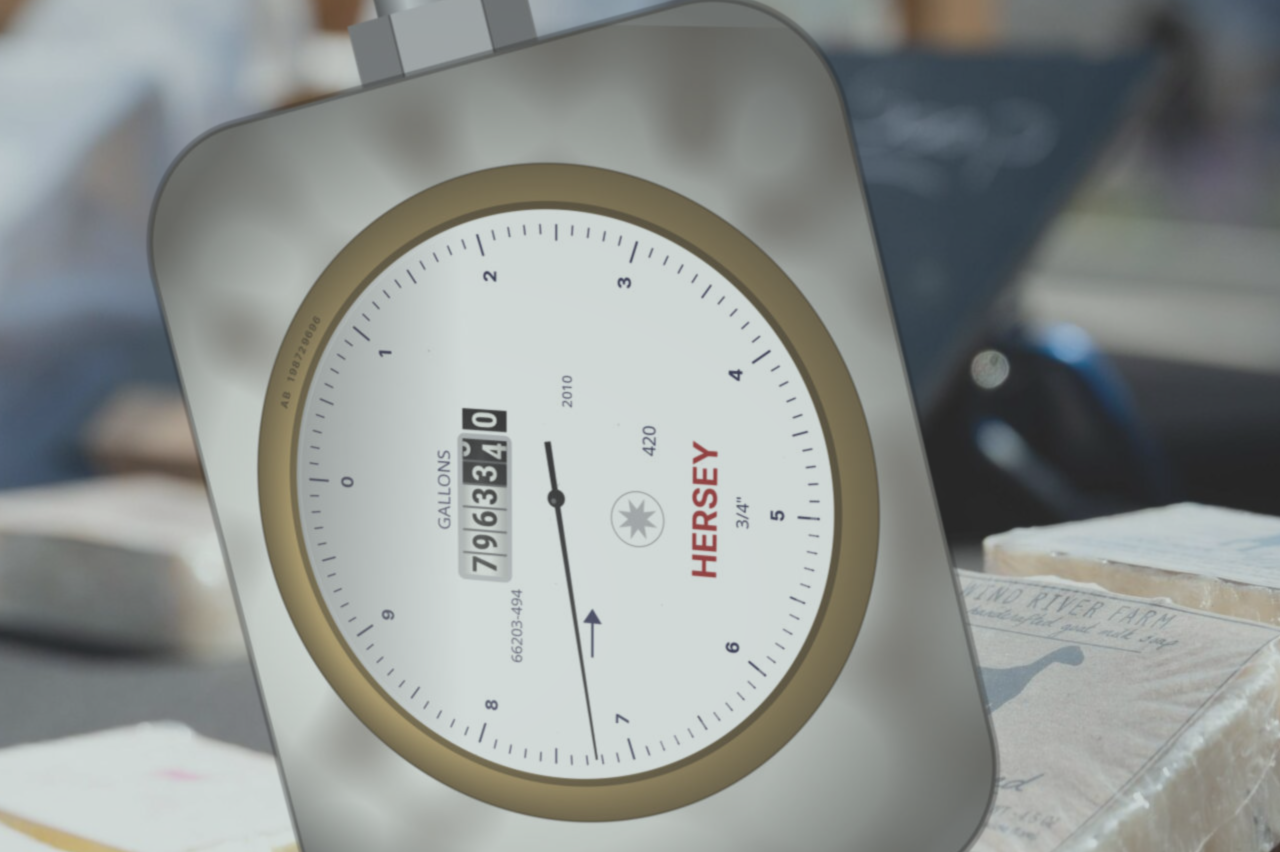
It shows 7963337.2; gal
